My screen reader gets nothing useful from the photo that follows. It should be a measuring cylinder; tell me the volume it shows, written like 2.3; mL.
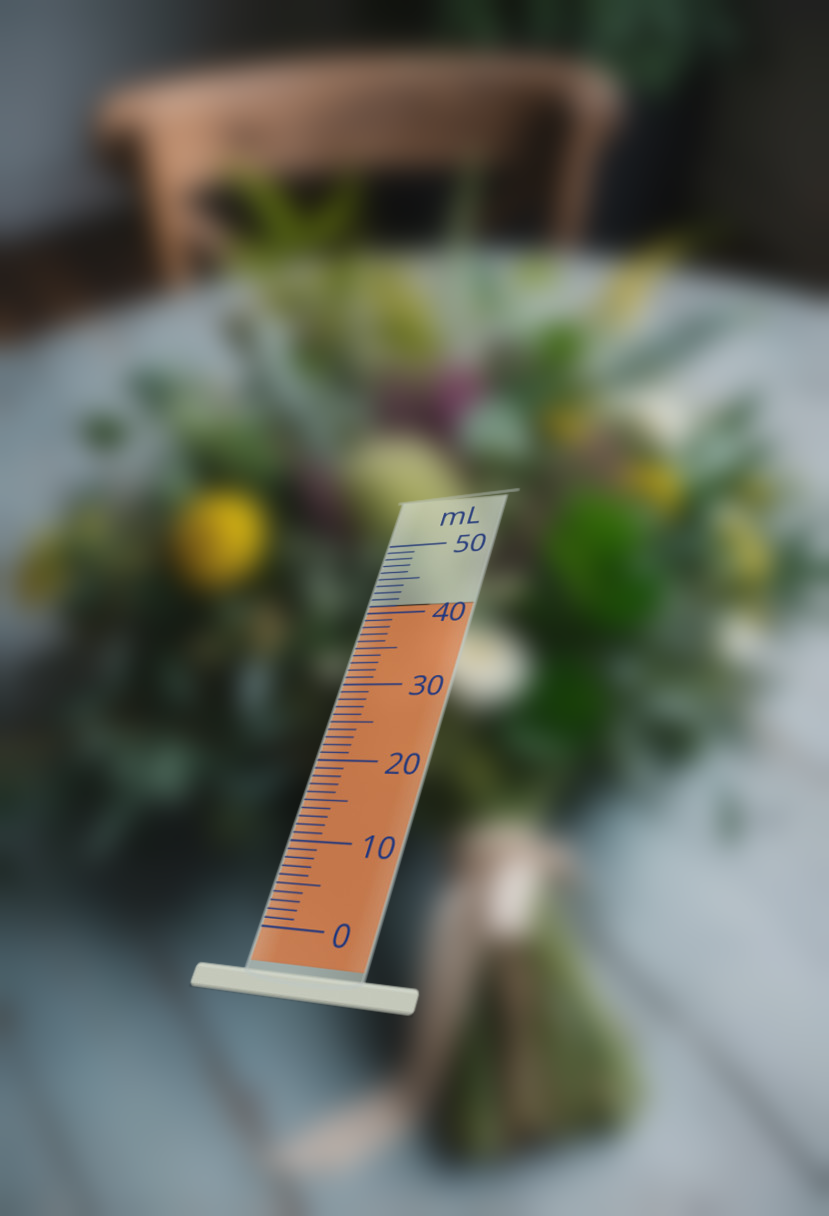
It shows 41; mL
